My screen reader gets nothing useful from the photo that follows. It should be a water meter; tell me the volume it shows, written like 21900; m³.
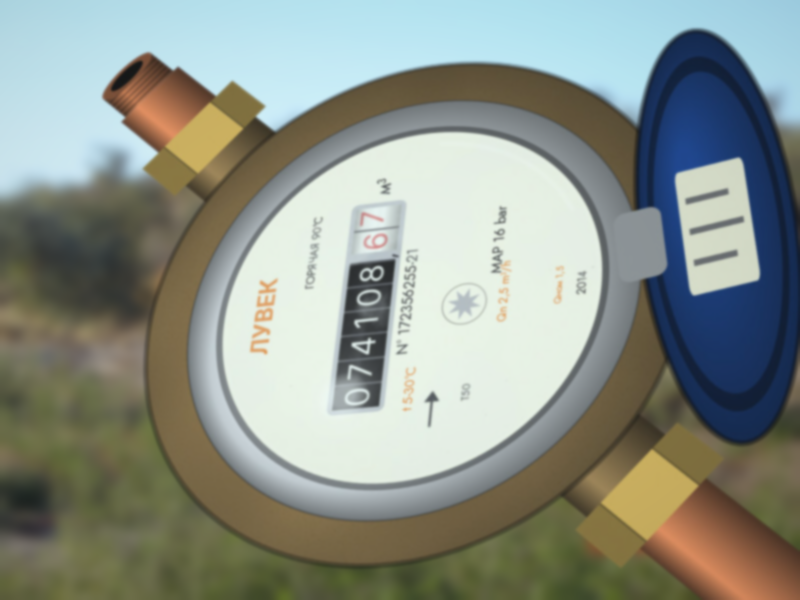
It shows 74108.67; m³
